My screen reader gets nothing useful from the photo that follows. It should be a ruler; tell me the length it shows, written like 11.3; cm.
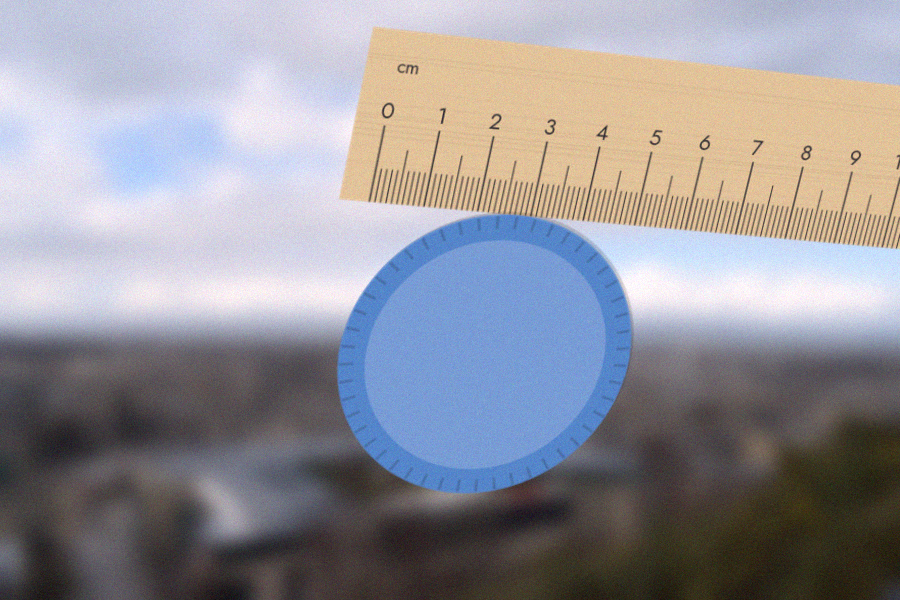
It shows 5.5; cm
